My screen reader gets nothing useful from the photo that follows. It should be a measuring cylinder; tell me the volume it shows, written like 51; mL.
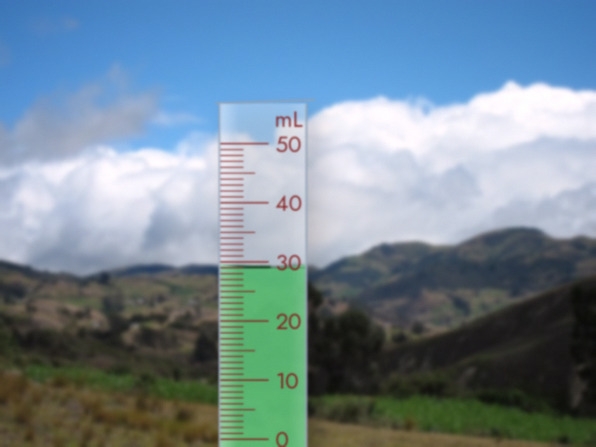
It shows 29; mL
